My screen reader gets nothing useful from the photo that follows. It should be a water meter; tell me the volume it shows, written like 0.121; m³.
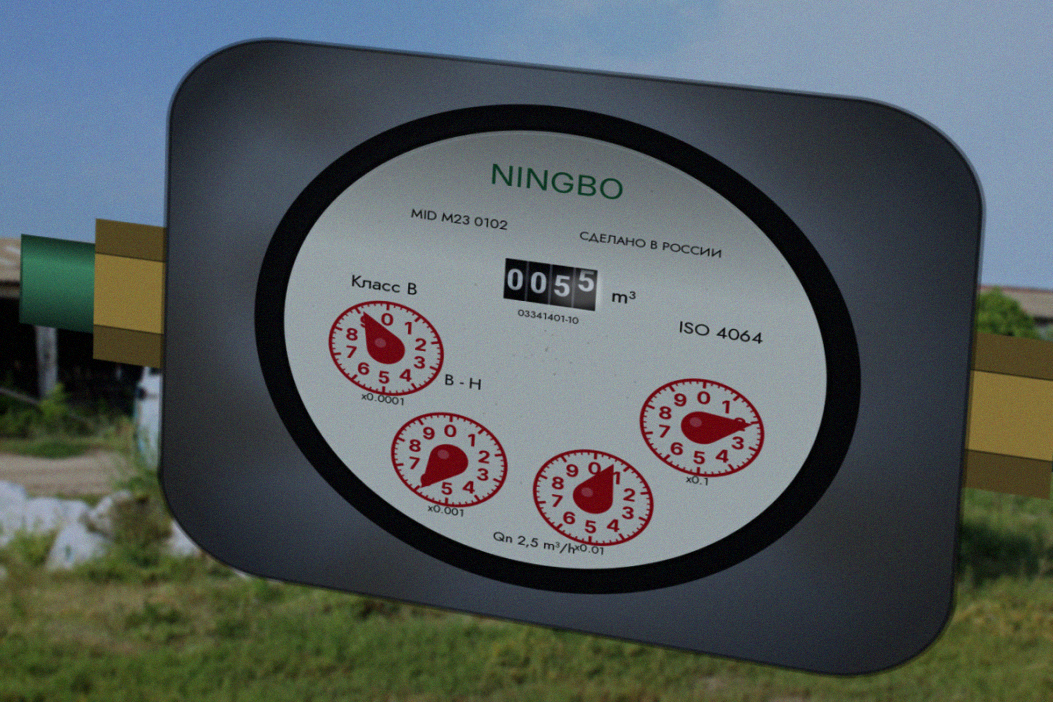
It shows 55.2059; m³
